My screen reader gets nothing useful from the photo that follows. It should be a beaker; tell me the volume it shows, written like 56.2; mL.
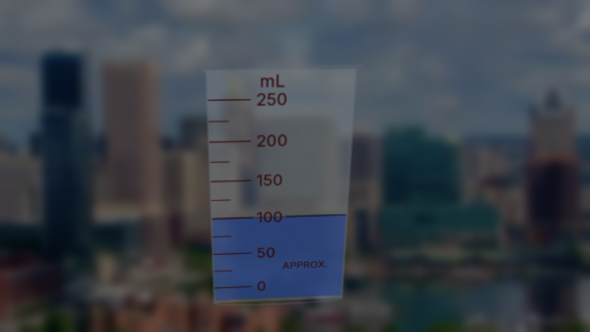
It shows 100; mL
